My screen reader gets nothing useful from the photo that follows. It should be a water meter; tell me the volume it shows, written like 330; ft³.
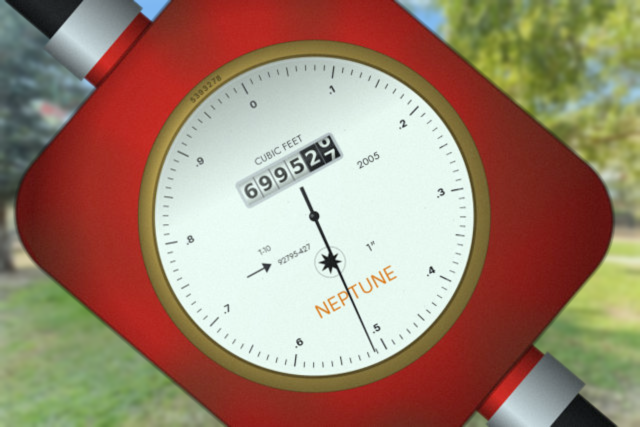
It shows 699526.51; ft³
